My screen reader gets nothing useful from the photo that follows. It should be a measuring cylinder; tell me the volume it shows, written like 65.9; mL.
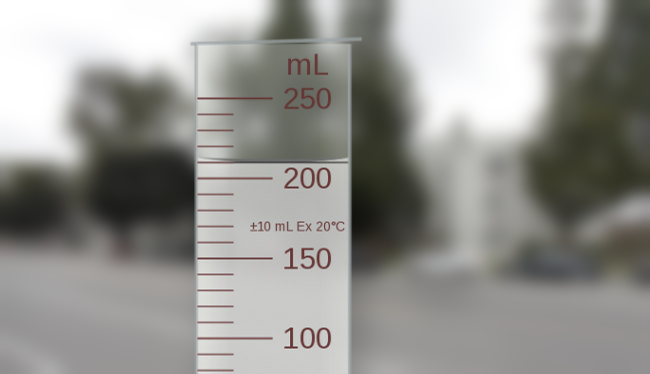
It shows 210; mL
